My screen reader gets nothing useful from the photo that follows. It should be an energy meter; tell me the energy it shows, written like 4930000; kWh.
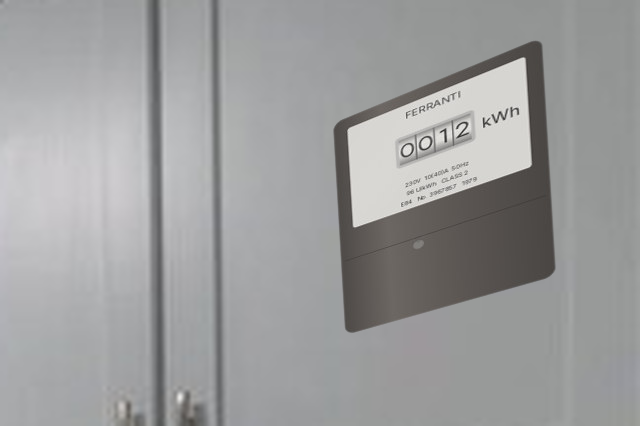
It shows 12; kWh
